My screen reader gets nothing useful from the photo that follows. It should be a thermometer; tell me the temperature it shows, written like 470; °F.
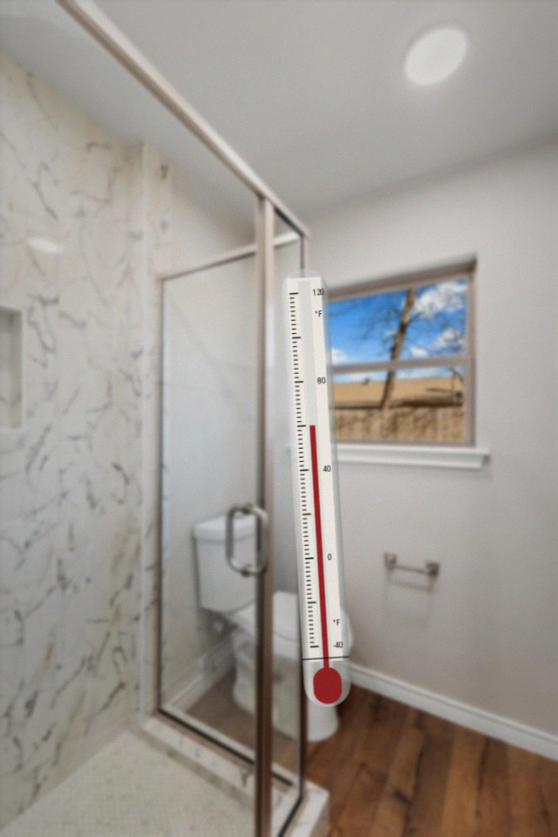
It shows 60; °F
